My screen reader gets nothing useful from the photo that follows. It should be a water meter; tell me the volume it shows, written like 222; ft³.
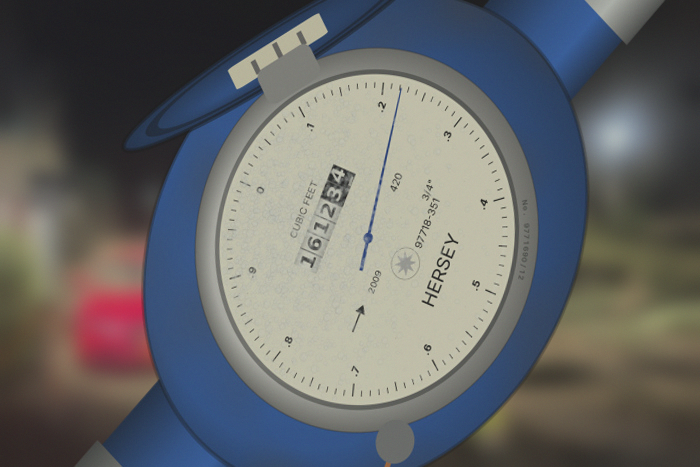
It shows 161234.22; ft³
